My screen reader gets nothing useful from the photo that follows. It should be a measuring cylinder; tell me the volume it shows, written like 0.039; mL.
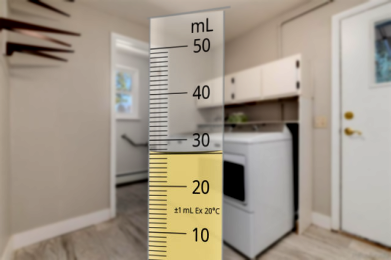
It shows 27; mL
